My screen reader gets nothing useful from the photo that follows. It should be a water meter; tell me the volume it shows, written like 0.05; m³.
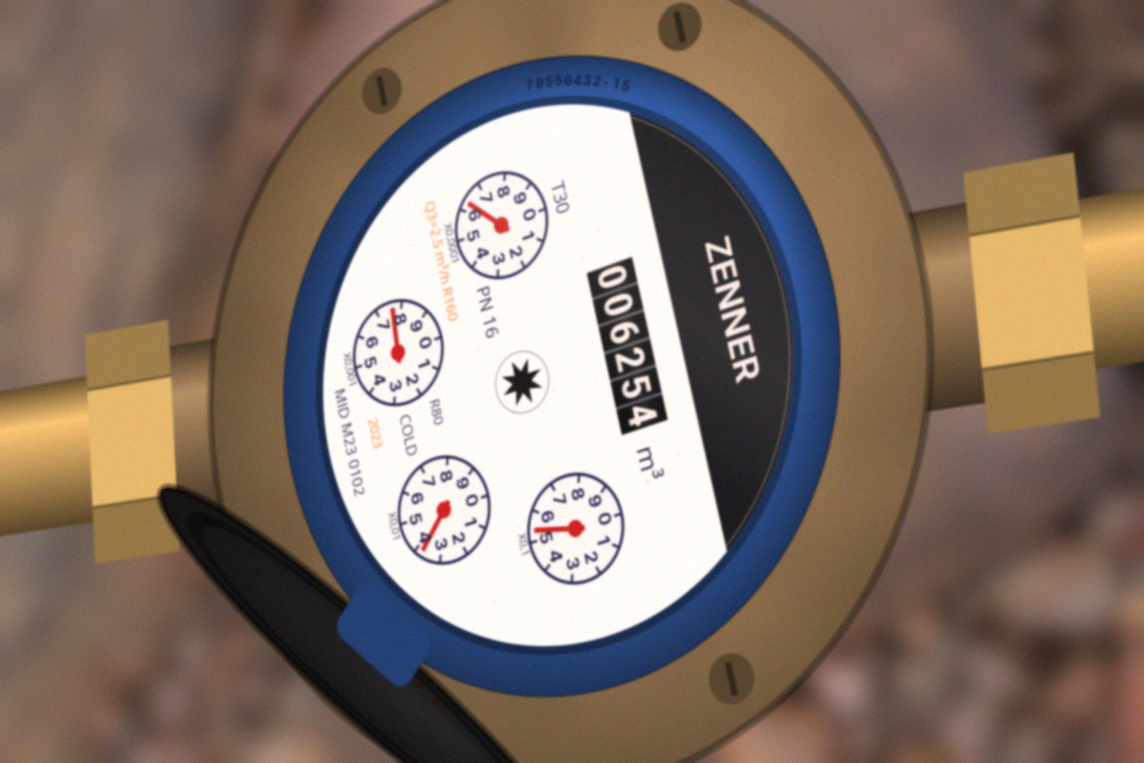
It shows 6254.5376; m³
